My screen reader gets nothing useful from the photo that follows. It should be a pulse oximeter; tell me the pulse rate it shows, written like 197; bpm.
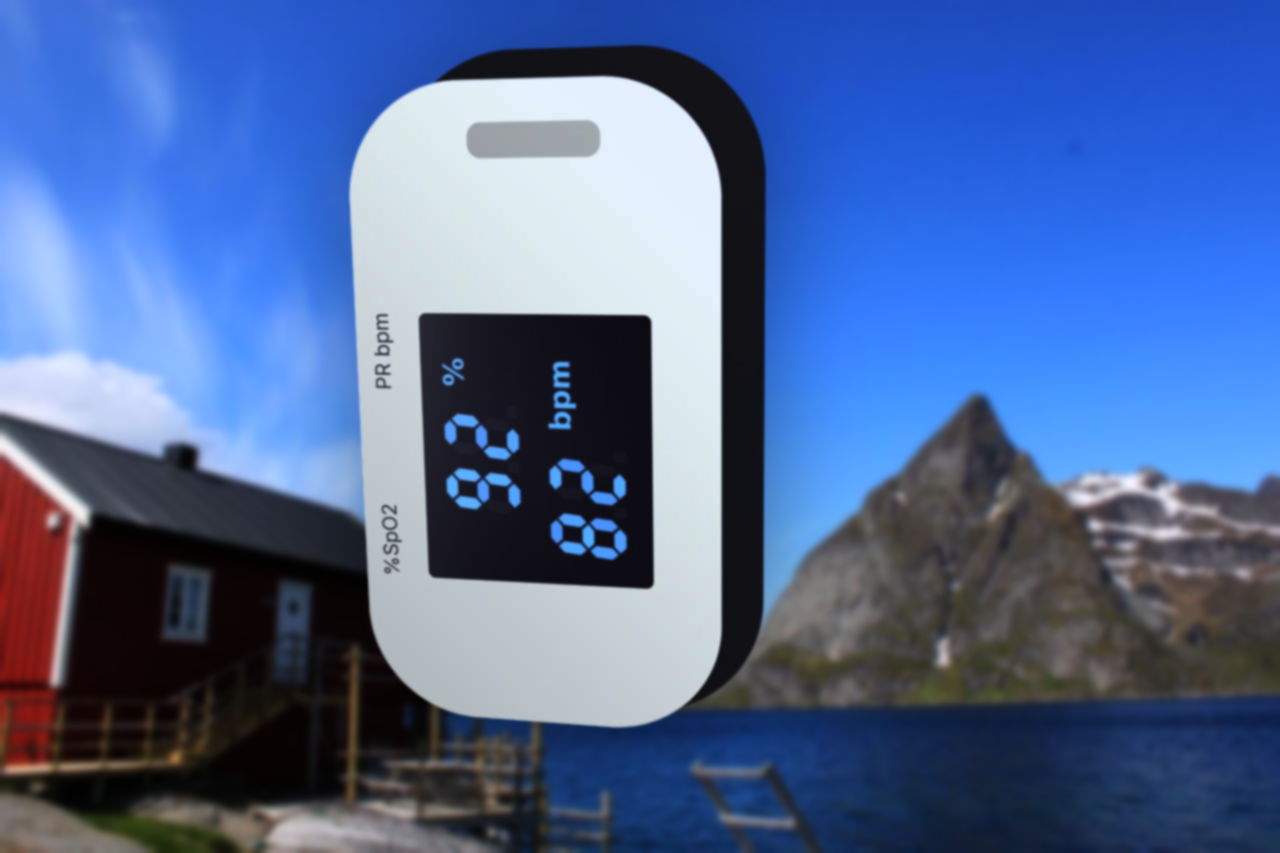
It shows 82; bpm
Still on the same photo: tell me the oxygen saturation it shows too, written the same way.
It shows 92; %
